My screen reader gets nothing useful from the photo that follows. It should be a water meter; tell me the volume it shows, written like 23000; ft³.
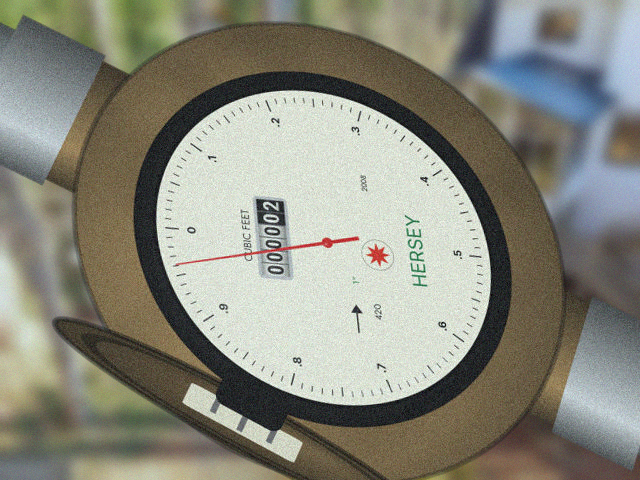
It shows 1.96; ft³
